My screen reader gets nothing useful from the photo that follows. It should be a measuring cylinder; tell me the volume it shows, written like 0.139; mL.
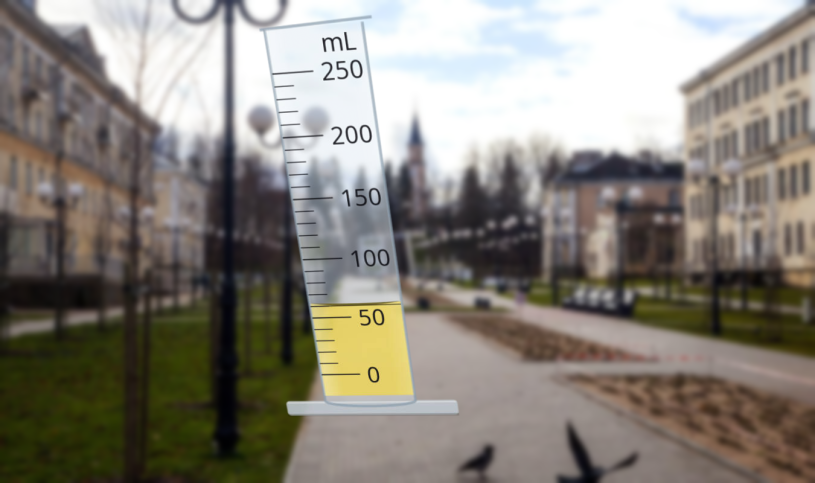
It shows 60; mL
